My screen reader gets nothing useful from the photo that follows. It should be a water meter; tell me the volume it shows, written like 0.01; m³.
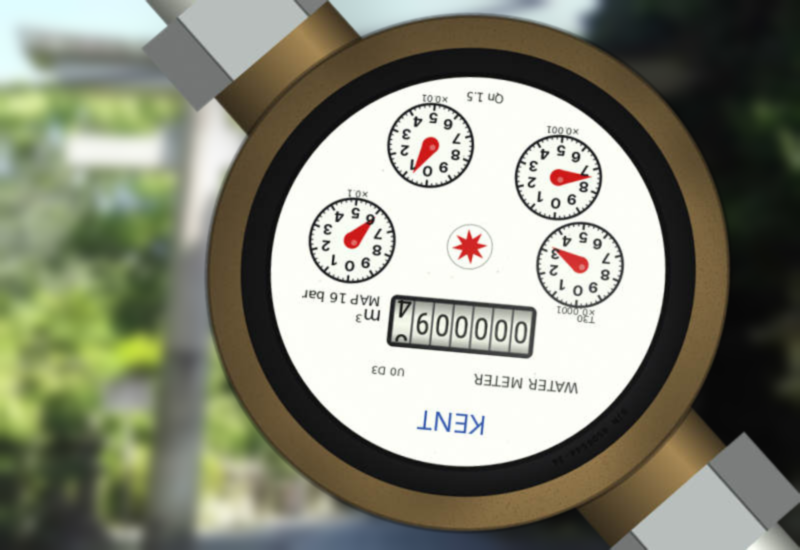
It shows 93.6073; m³
